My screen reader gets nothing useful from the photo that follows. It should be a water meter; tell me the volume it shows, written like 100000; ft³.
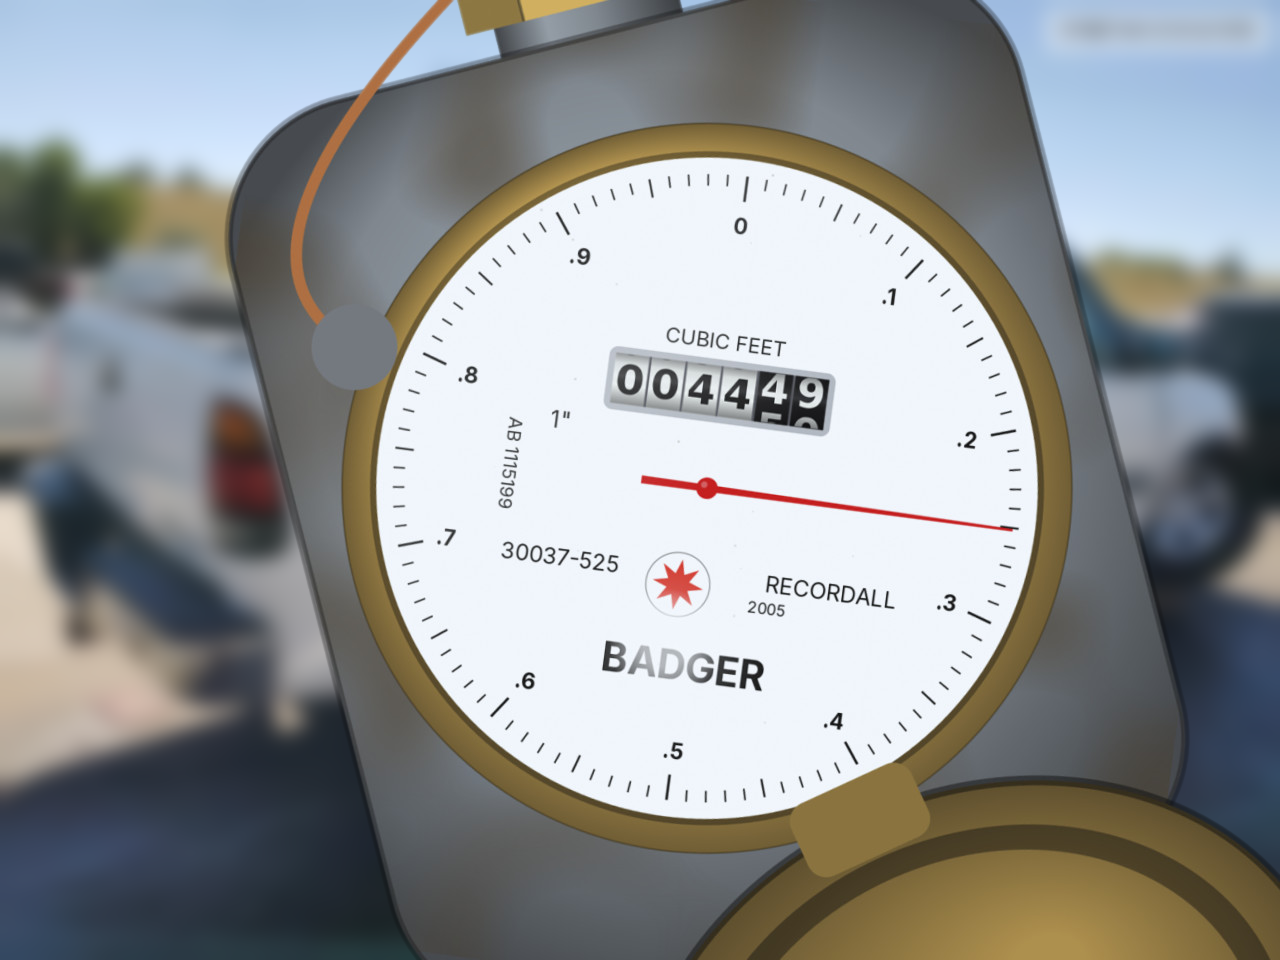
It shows 4449.25; ft³
